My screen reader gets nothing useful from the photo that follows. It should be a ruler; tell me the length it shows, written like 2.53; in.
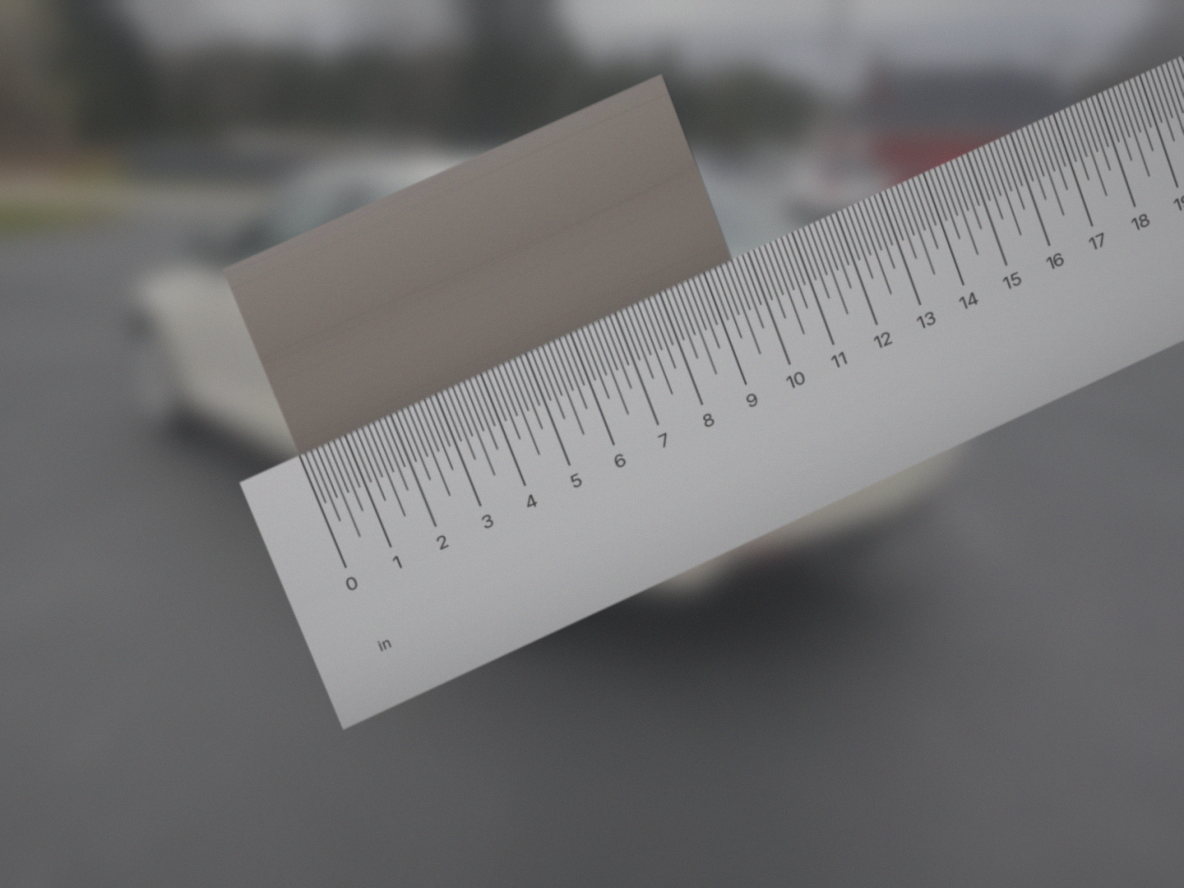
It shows 9.625; in
